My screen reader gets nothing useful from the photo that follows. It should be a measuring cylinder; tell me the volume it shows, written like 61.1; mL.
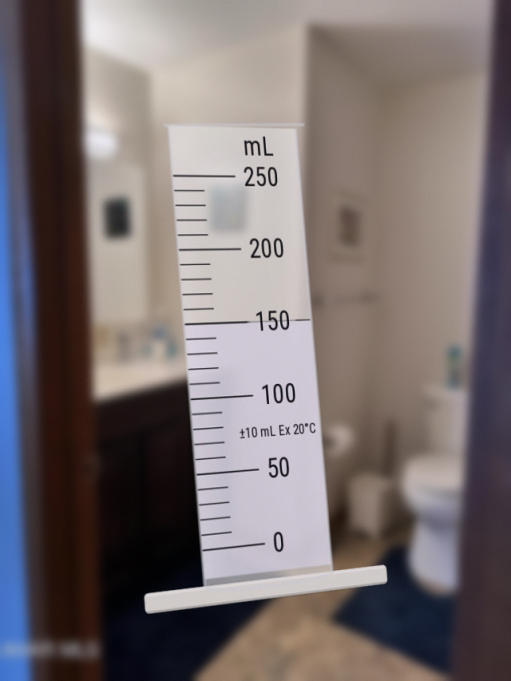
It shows 150; mL
